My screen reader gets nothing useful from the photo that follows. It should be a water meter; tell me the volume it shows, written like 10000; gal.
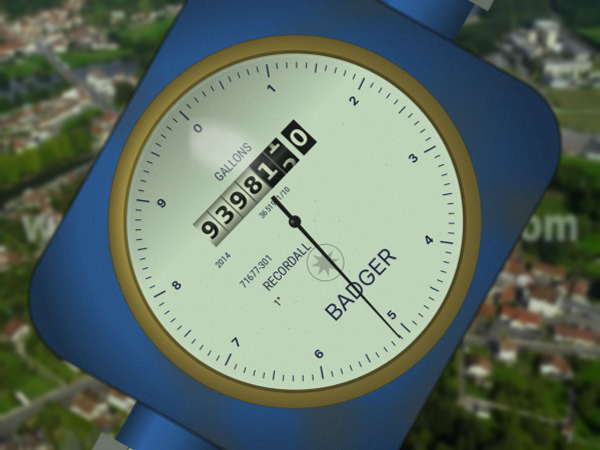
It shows 9398115.1; gal
